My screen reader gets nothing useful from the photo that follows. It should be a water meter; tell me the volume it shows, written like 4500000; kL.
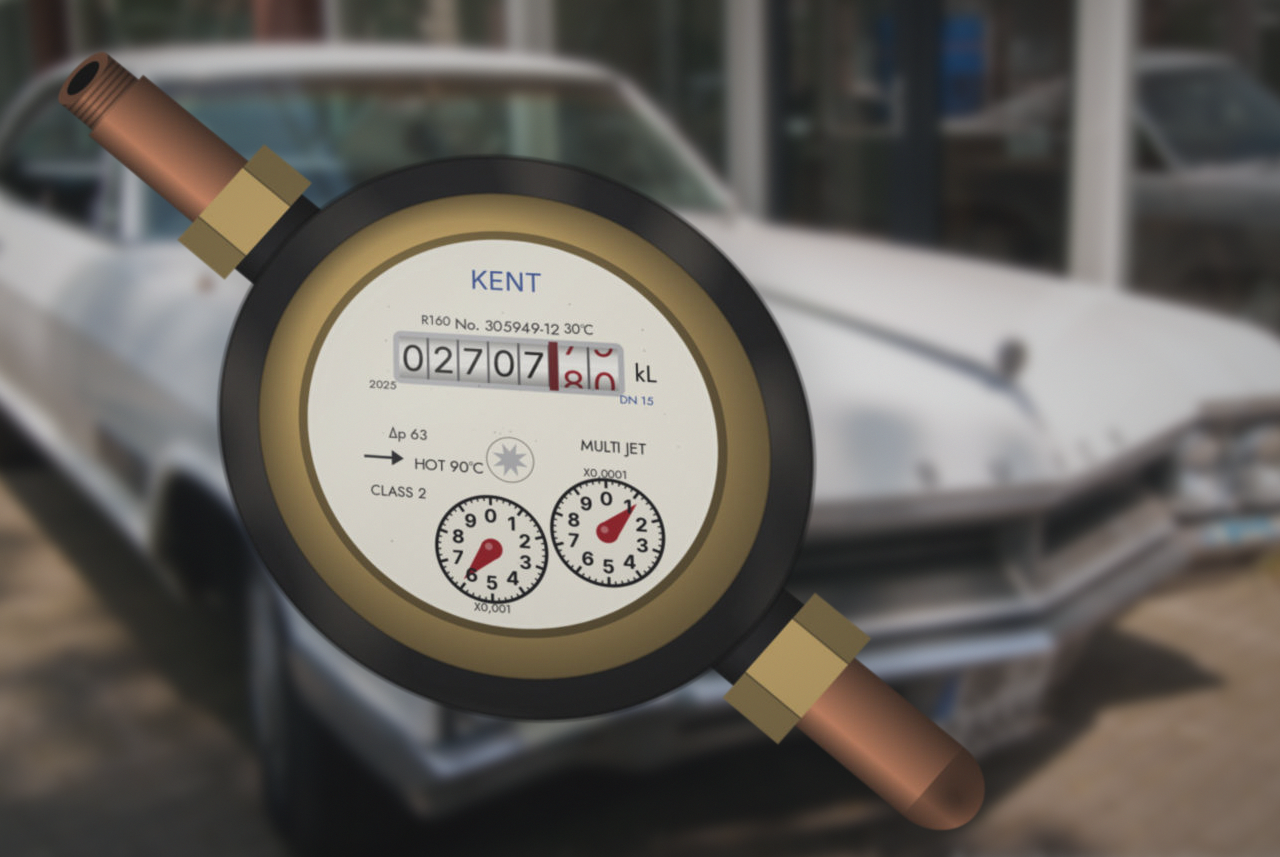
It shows 2707.7961; kL
